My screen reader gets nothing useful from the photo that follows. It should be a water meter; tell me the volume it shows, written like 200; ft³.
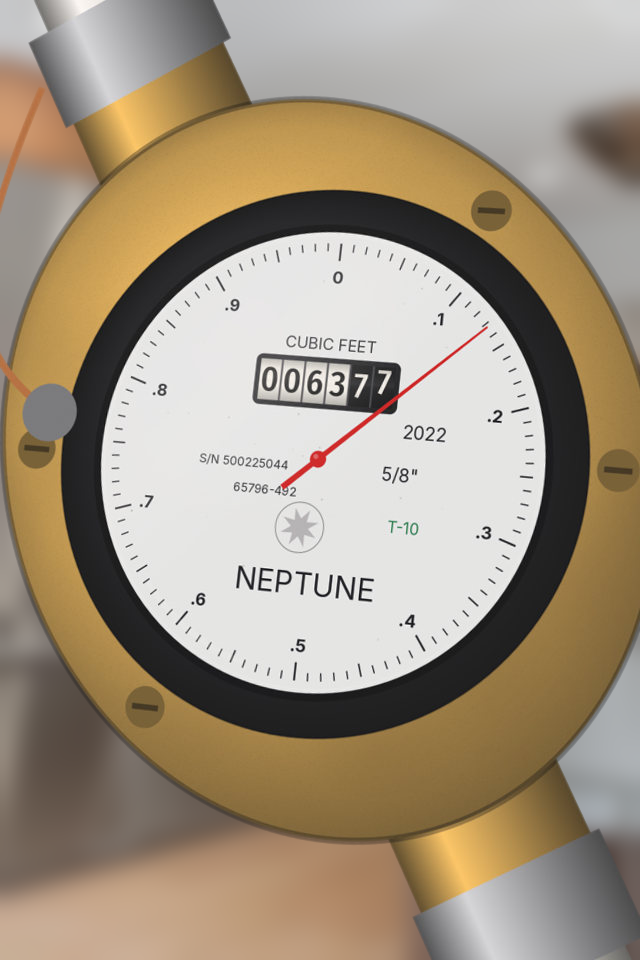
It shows 6377.13; ft³
